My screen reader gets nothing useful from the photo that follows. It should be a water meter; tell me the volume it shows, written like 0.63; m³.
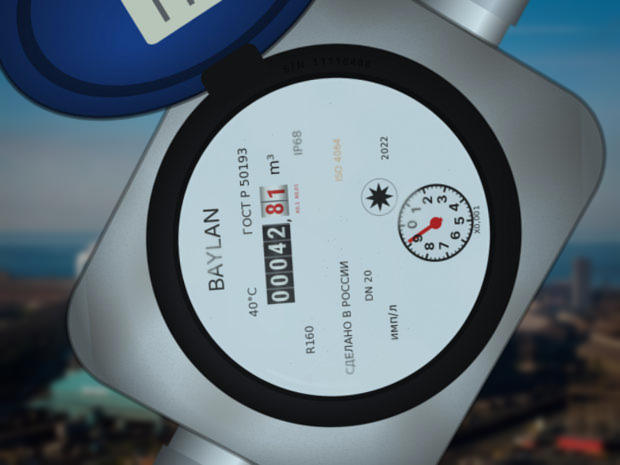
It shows 42.809; m³
